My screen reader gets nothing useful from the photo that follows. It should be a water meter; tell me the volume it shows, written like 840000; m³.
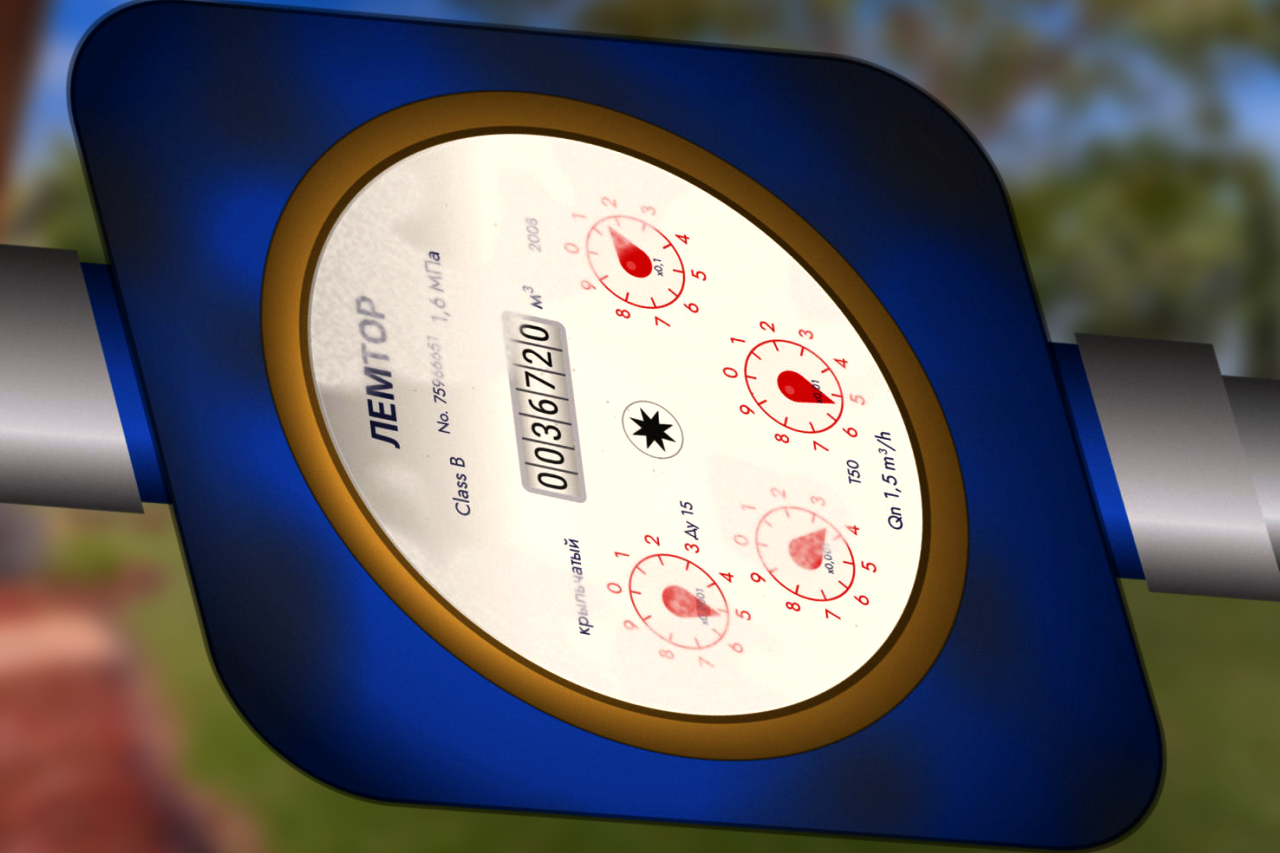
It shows 36720.1535; m³
